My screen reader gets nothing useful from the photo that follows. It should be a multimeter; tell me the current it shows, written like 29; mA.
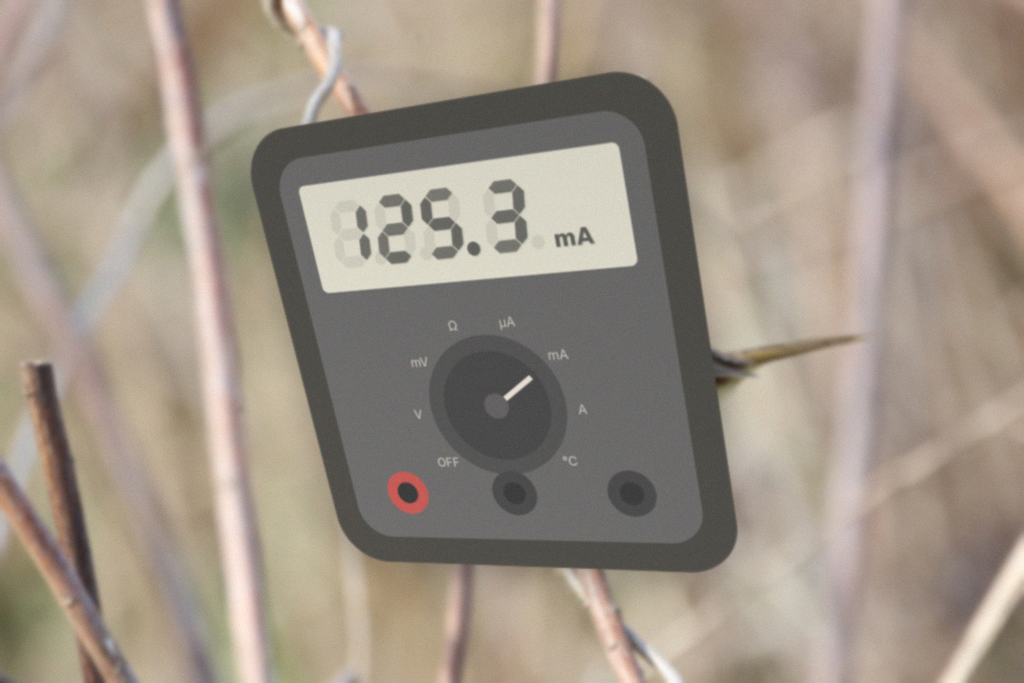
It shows 125.3; mA
